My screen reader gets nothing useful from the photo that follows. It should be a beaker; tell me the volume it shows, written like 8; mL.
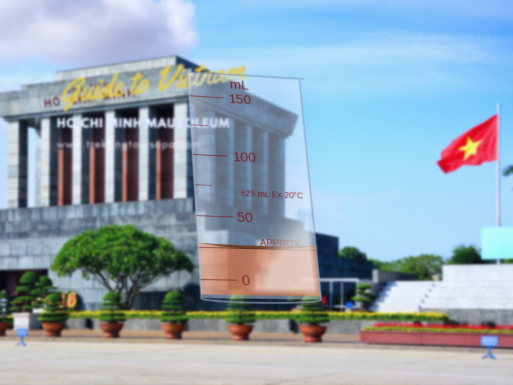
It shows 25; mL
